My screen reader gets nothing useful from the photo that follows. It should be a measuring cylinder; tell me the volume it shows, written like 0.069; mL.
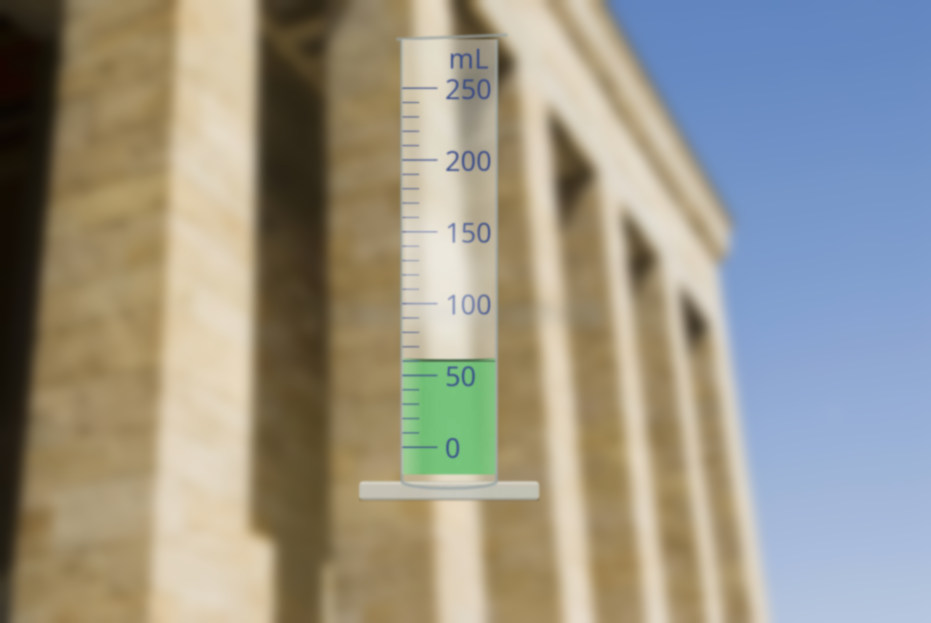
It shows 60; mL
